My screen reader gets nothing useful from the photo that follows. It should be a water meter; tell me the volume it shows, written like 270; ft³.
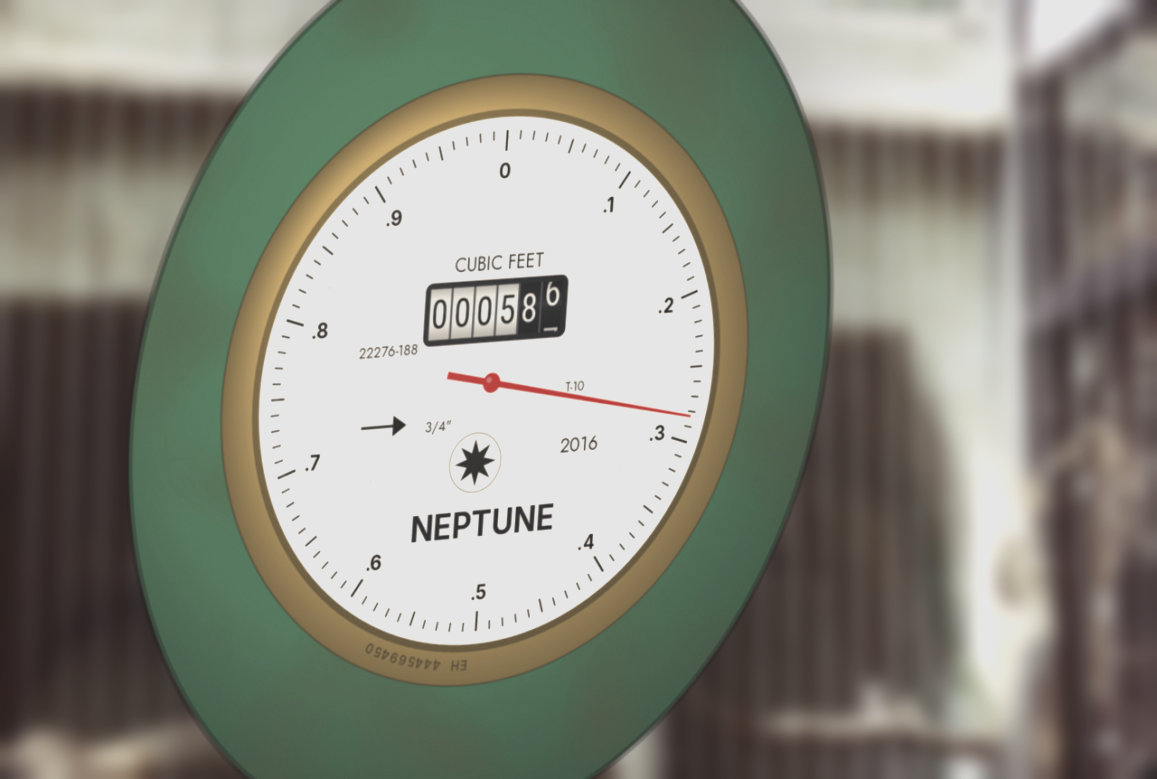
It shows 586.28; ft³
